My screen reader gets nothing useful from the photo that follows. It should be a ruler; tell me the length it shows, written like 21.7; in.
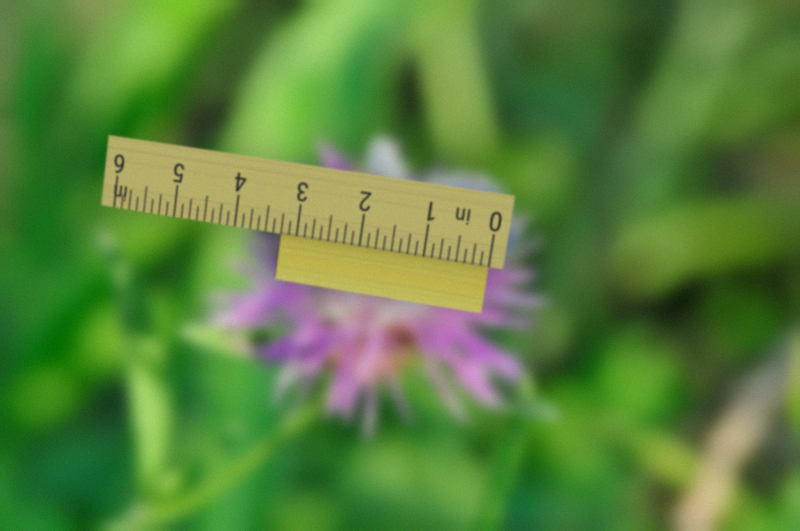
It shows 3.25; in
